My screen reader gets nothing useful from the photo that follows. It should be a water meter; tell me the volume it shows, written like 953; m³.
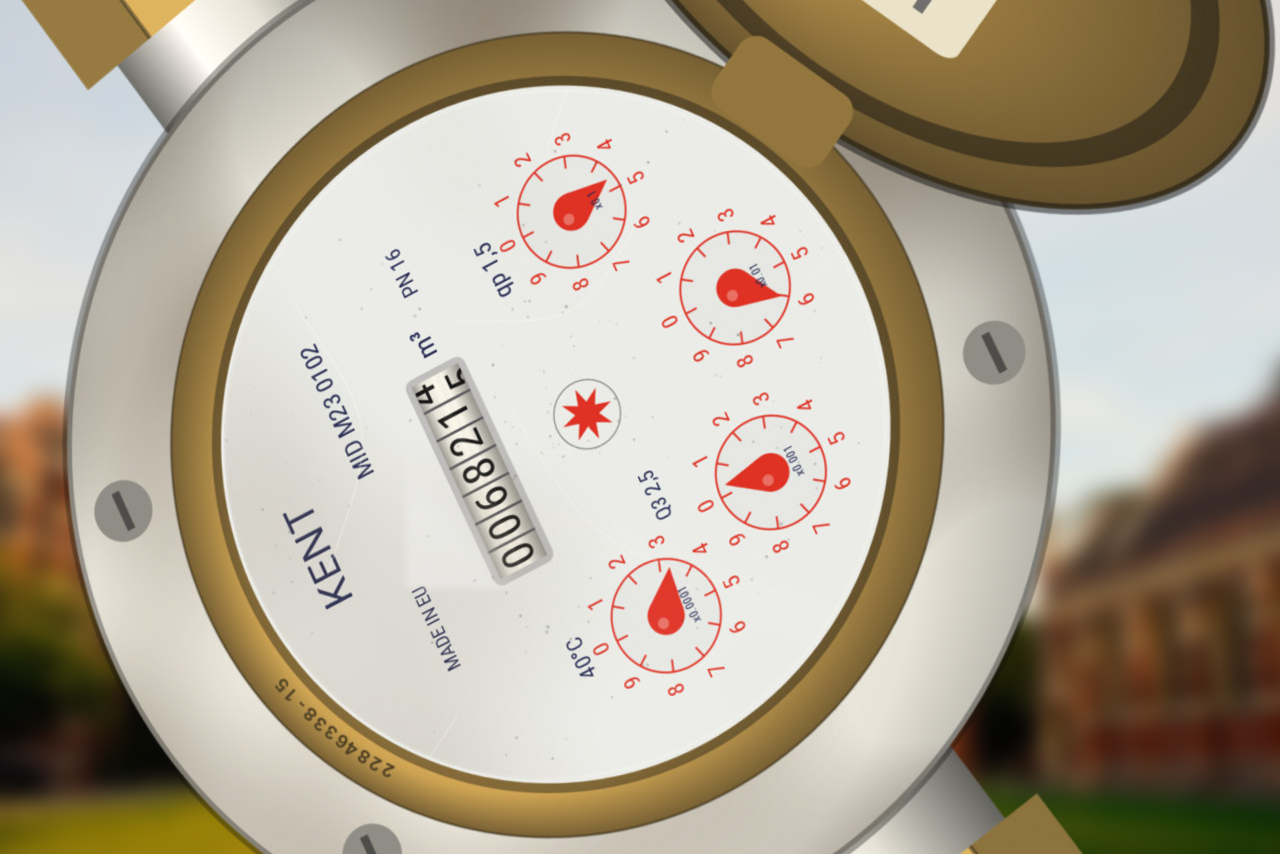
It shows 68214.4603; m³
